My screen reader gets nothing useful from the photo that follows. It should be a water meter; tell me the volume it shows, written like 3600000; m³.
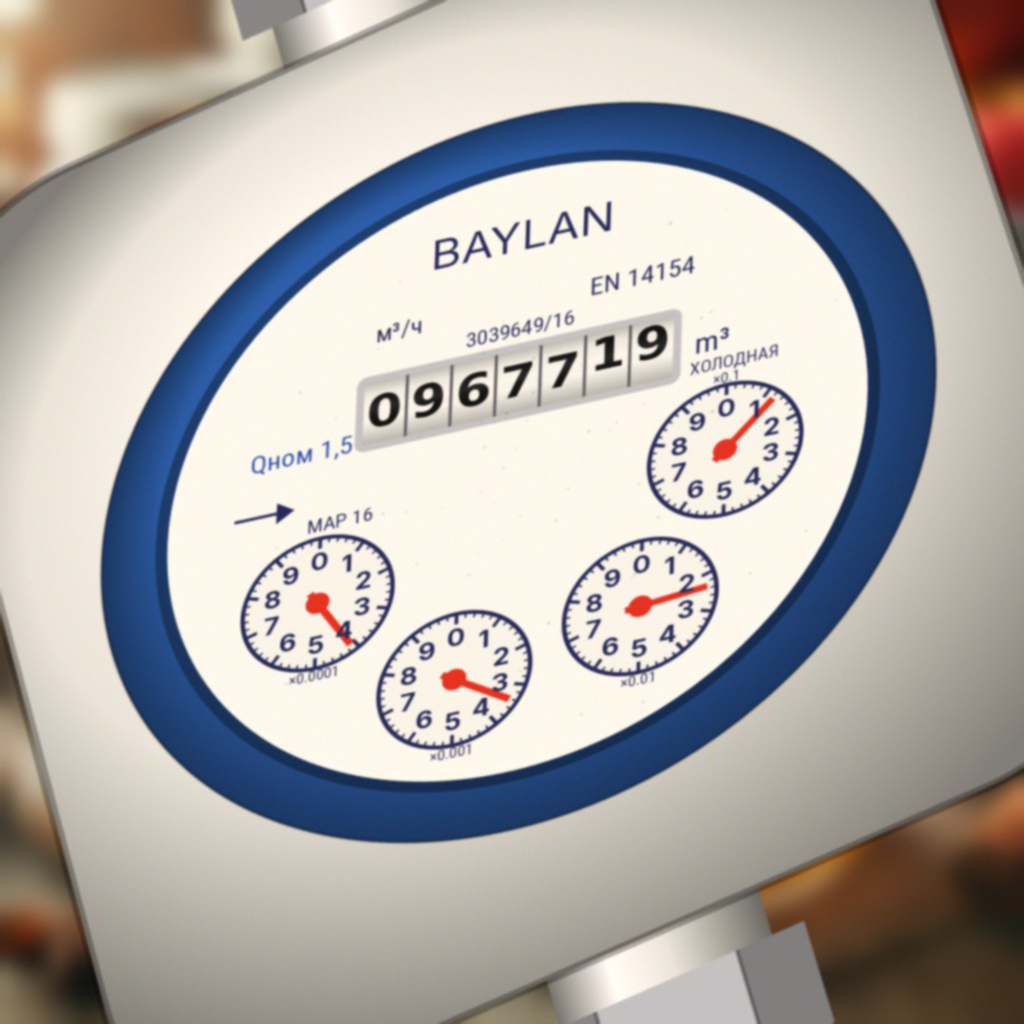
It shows 967719.1234; m³
